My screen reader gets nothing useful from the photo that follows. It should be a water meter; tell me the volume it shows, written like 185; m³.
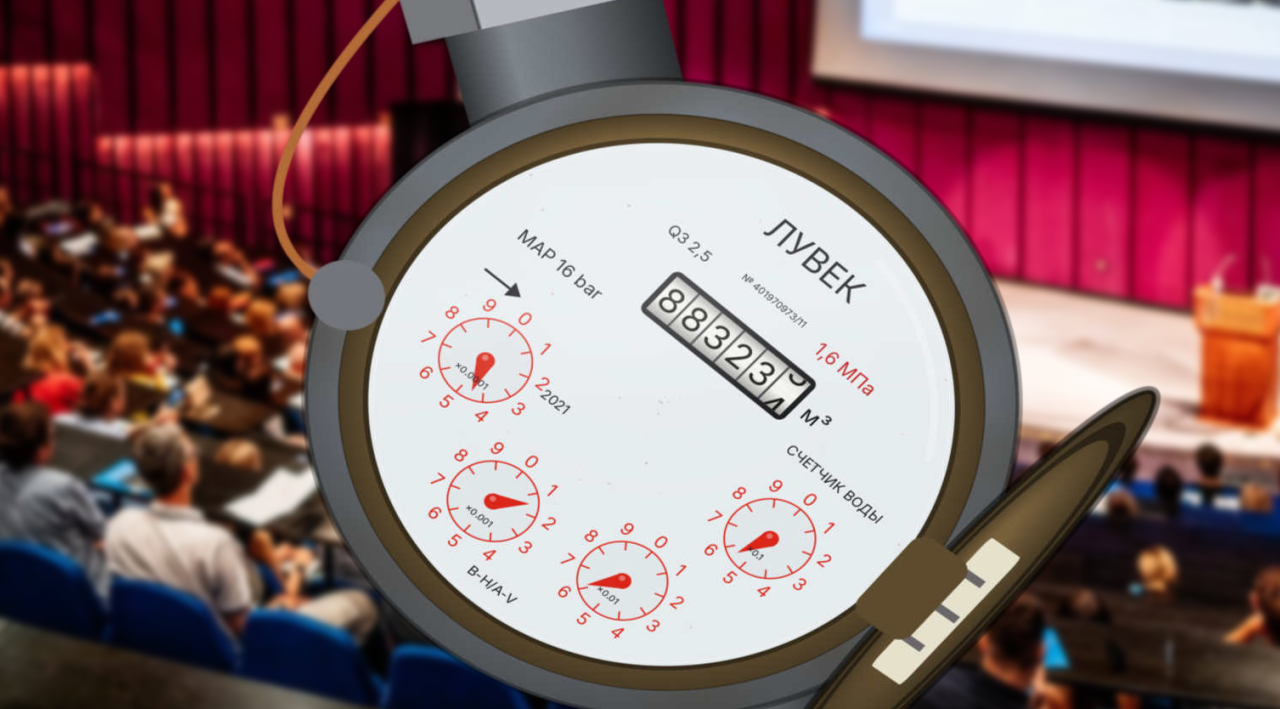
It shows 883233.5614; m³
